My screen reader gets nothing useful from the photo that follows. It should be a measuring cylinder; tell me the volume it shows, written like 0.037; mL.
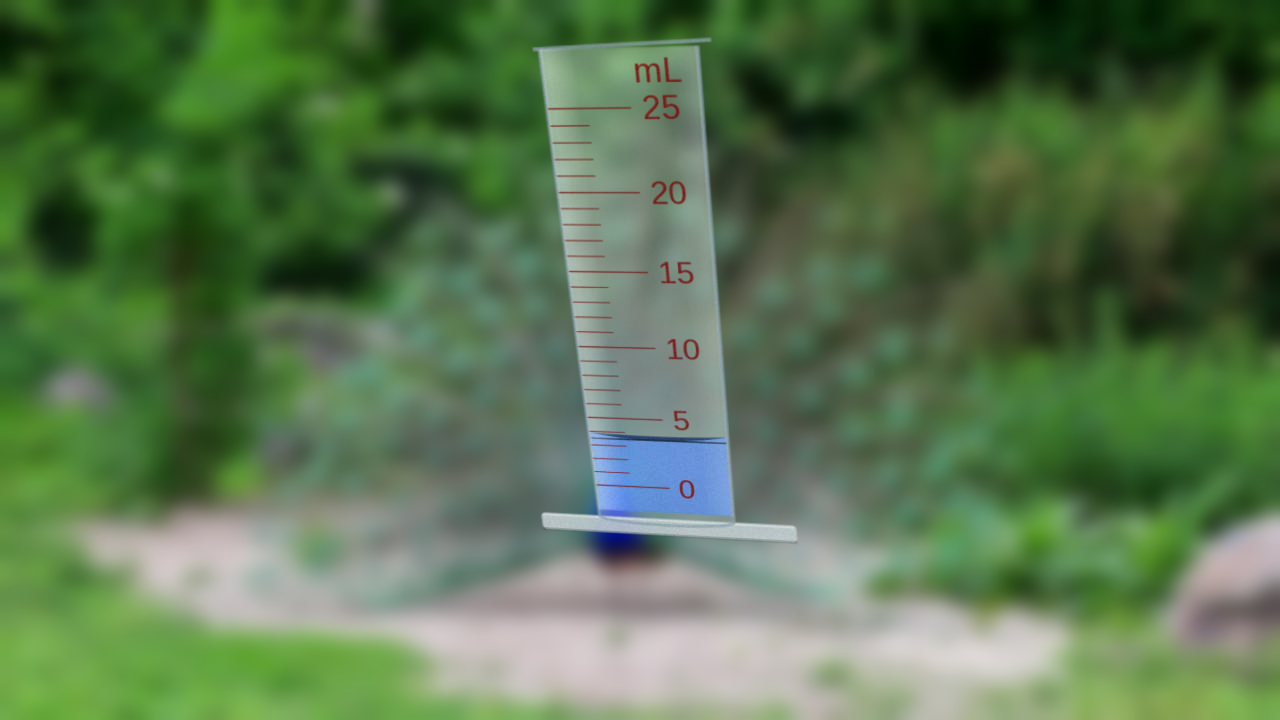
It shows 3.5; mL
